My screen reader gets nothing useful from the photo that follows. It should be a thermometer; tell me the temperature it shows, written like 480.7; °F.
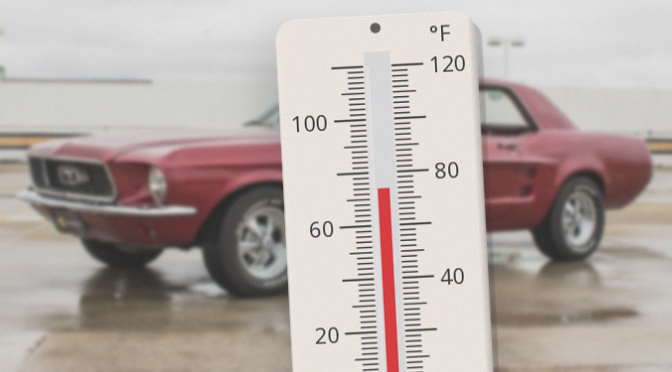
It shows 74; °F
